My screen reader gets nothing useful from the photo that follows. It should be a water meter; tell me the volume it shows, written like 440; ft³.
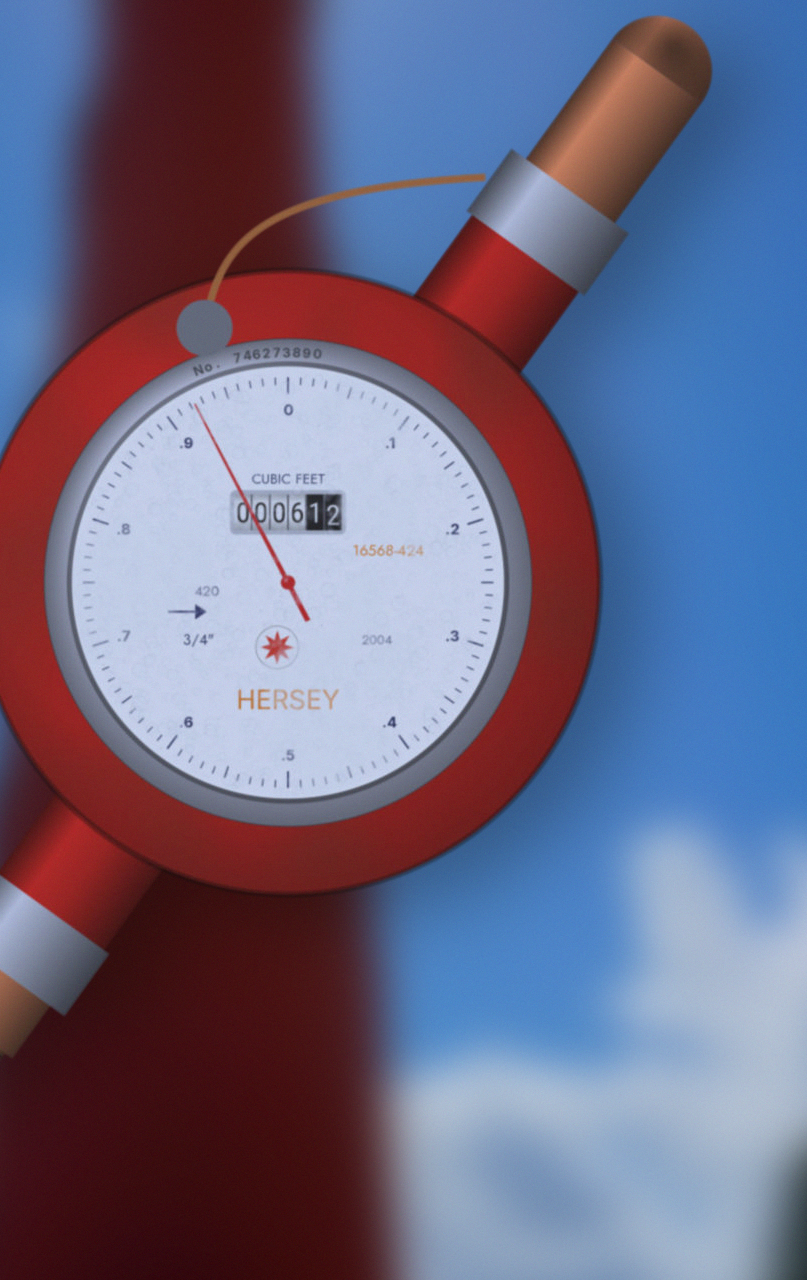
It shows 611.92; ft³
